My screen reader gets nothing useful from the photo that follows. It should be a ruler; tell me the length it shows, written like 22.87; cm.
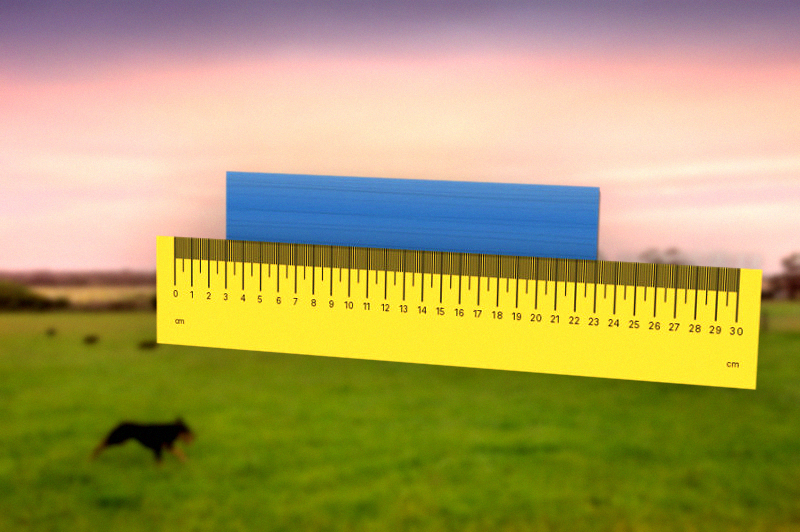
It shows 20; cm
